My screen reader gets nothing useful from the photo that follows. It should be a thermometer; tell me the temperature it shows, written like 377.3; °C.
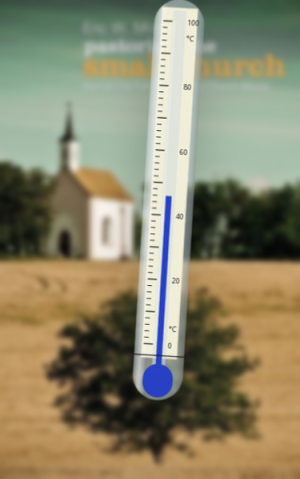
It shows 46; °C
